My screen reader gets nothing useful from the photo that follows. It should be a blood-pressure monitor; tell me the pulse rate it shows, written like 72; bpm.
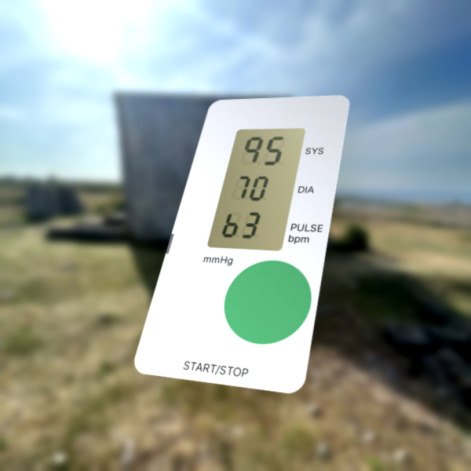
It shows 63; bpm
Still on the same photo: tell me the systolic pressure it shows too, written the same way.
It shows 95; mmHg
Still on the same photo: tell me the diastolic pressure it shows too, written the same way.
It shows 70; mmHg
